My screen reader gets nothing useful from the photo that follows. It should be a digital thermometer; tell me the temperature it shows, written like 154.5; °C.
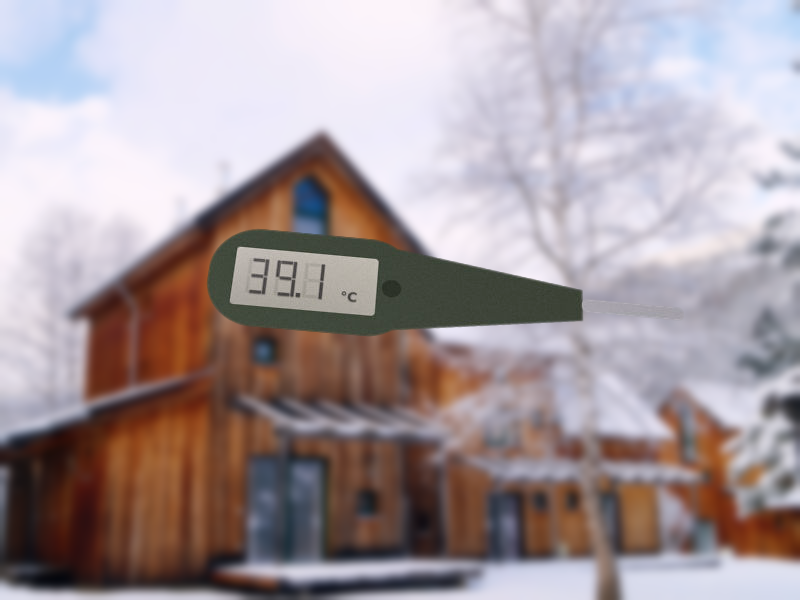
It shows 39.1; °C
